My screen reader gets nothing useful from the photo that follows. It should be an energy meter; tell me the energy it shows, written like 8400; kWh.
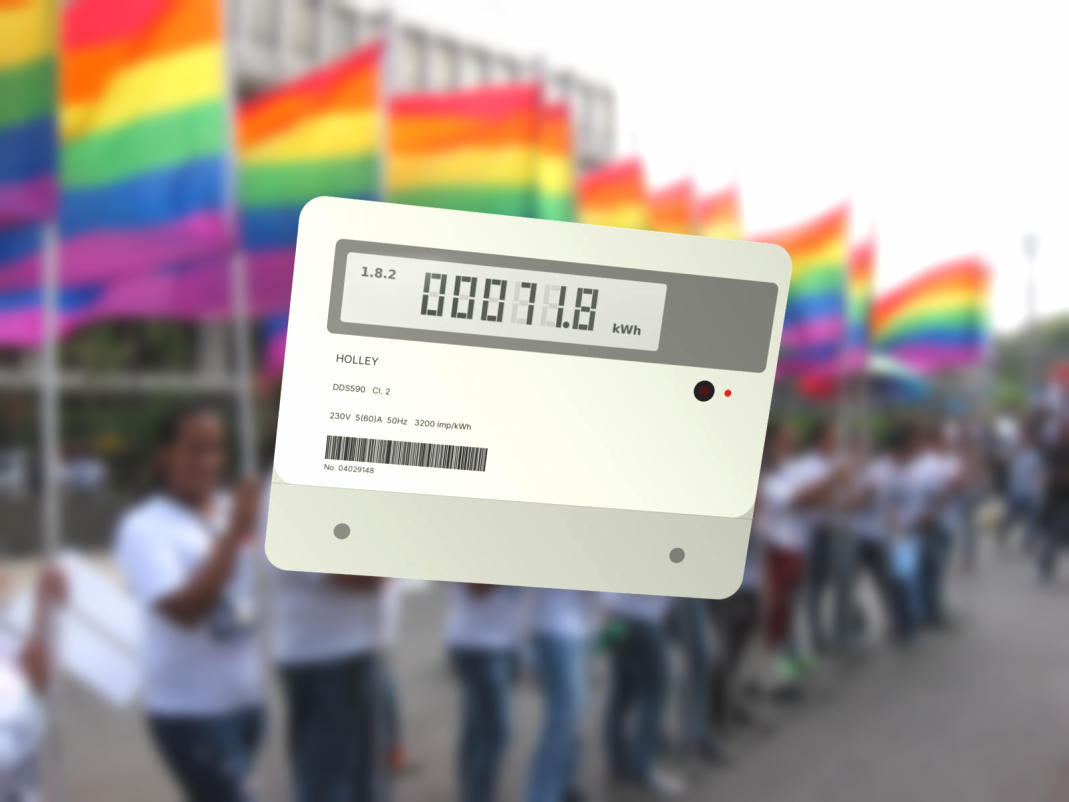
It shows 71.8; kWh
